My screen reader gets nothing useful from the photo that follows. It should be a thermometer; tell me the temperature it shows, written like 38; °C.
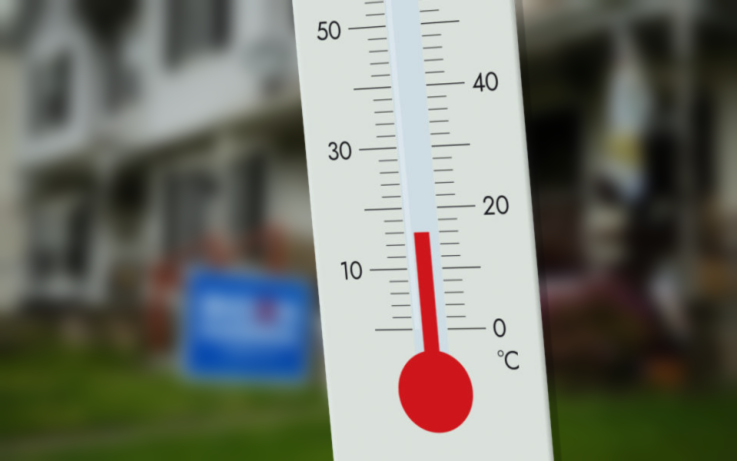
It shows 16; °C
